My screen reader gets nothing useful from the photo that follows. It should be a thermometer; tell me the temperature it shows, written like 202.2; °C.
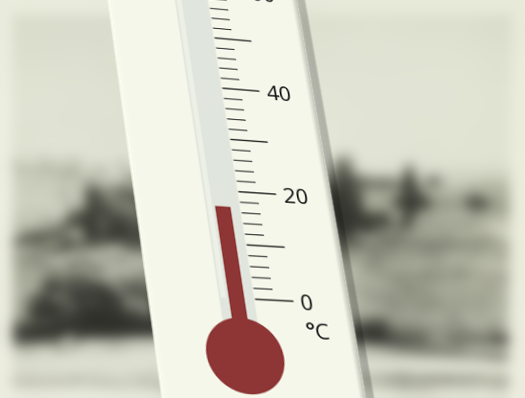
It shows 17; °C
